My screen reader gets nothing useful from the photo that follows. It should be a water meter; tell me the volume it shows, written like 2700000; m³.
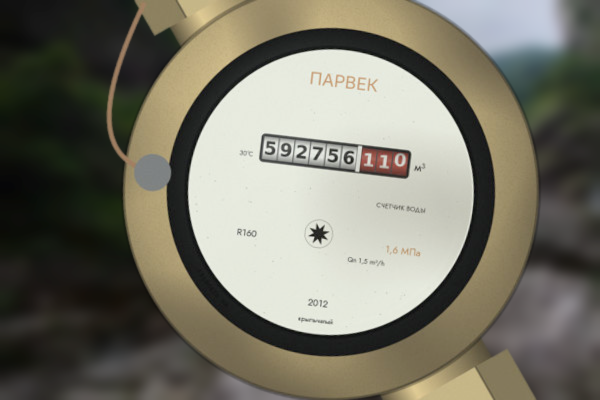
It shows 592756.110; m³
